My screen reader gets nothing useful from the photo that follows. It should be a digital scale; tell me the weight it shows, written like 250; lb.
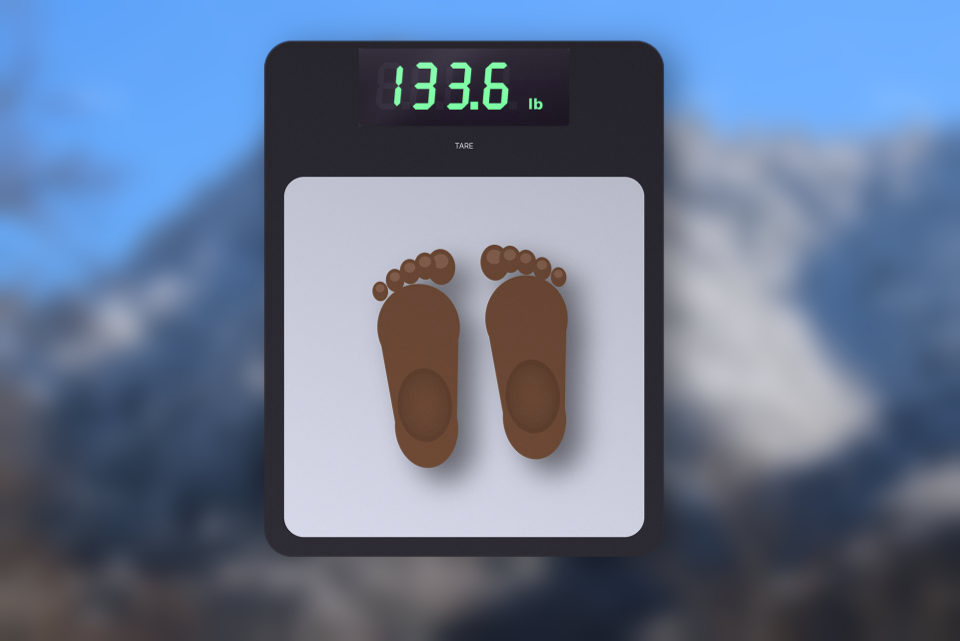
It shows 133.6; lb
